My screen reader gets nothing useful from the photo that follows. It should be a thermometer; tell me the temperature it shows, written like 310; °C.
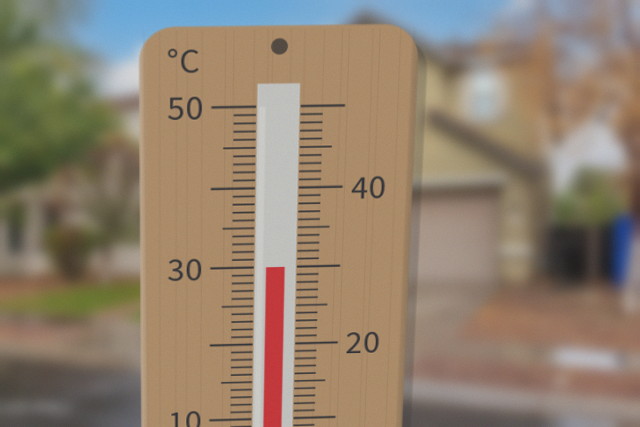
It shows 30; °C
